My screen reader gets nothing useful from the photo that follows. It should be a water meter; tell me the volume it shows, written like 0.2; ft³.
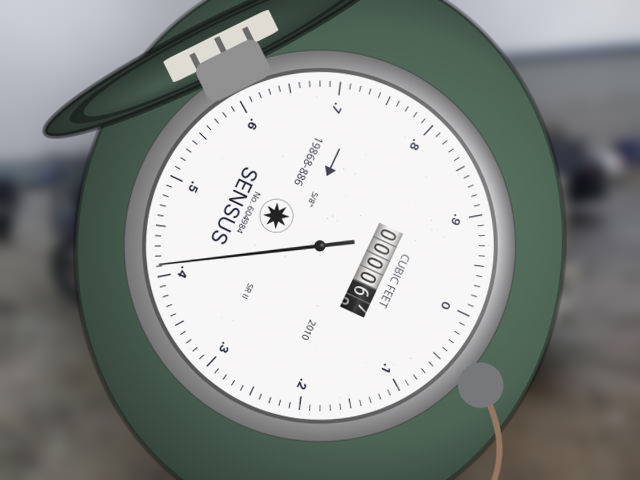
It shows 67.41; ft³
